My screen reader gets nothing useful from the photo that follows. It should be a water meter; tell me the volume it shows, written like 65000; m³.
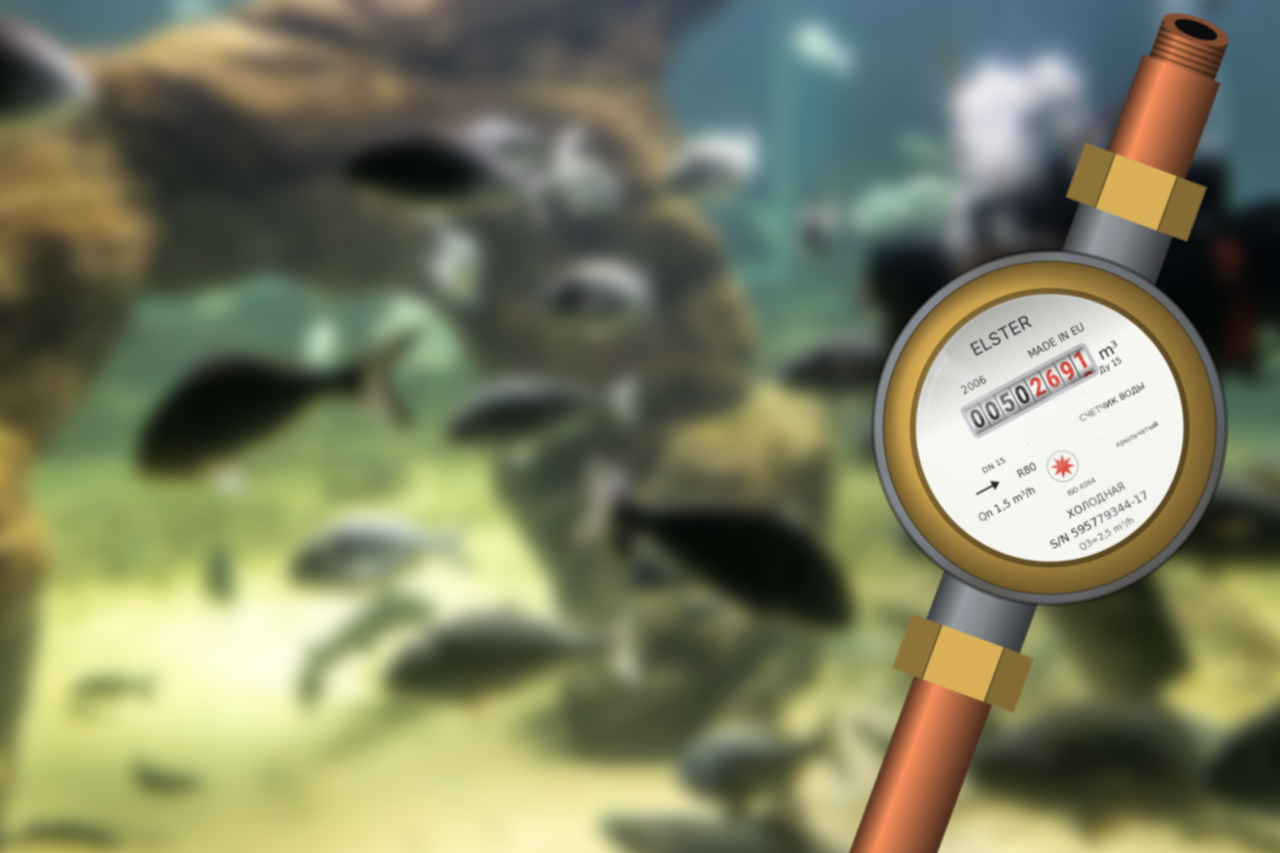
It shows 50.2691; m³
